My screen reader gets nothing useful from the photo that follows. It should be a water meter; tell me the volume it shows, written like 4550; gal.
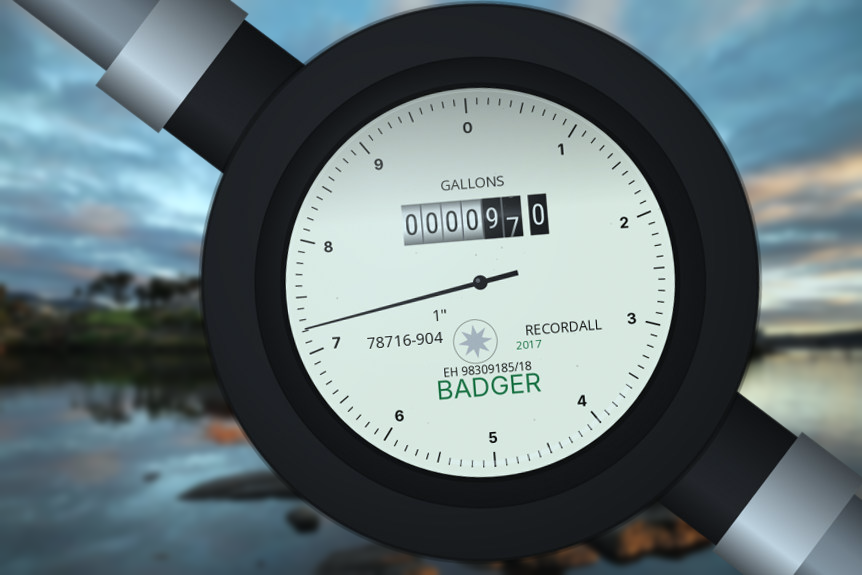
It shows 967.2; gal
